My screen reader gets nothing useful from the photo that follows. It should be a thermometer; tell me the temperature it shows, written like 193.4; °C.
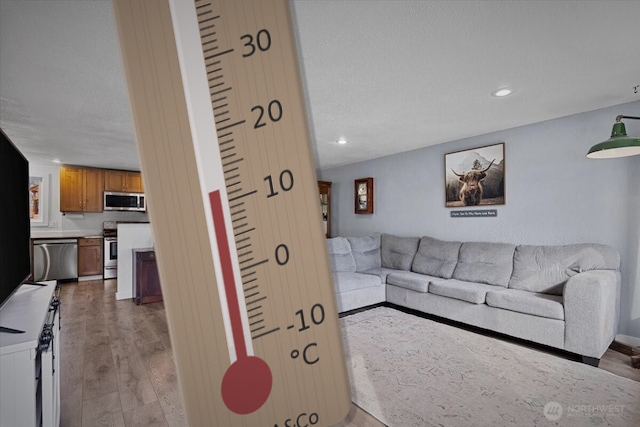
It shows 12; °C
